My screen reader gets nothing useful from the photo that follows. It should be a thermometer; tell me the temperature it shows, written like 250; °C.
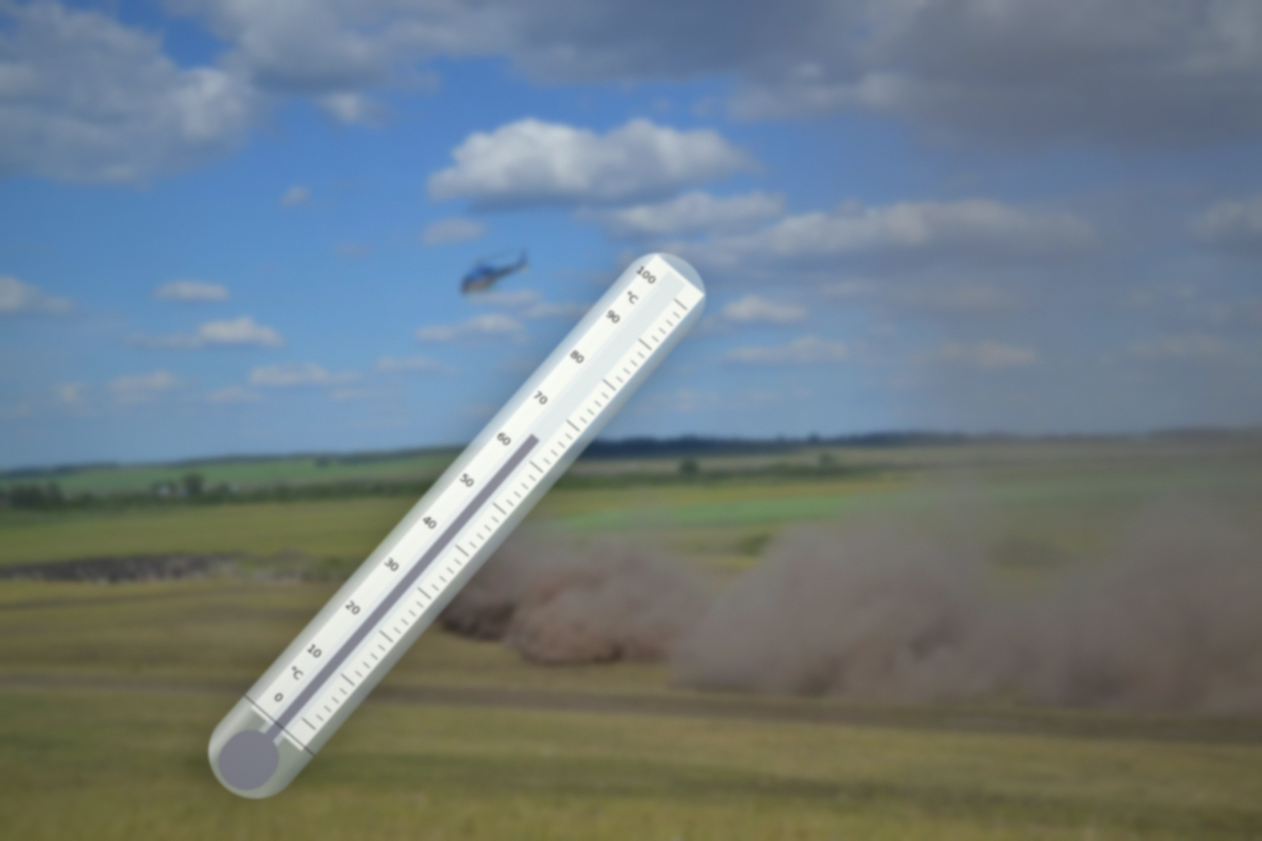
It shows 64; °C
